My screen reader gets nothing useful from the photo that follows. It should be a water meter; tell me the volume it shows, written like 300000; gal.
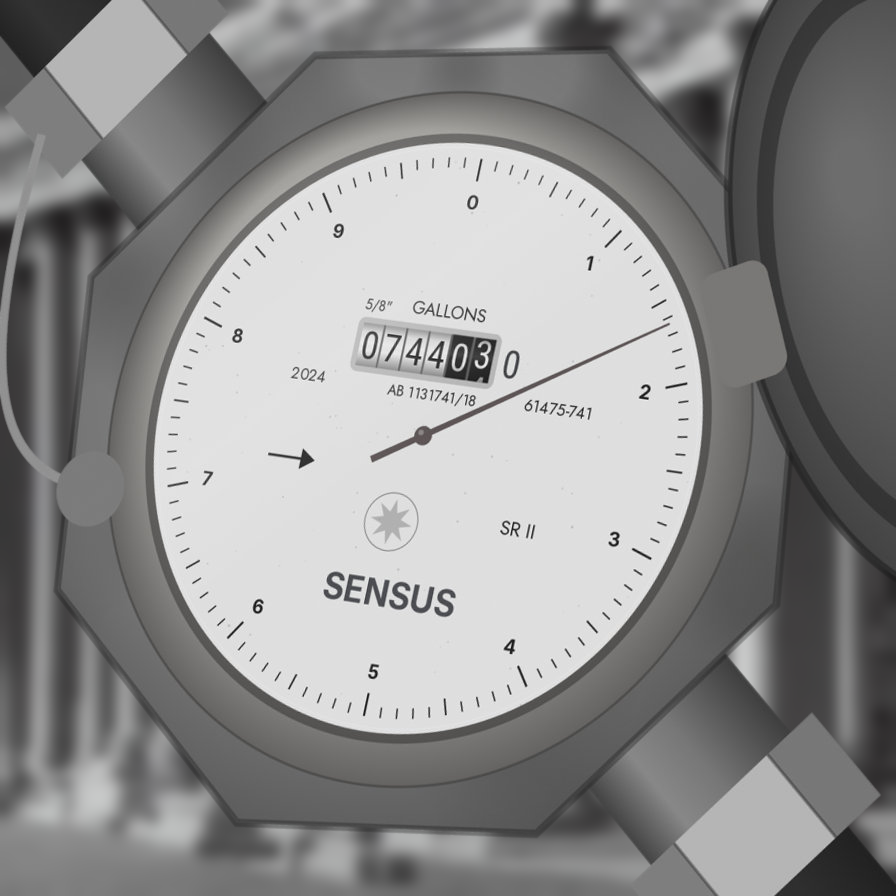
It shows 744031.6; gal
